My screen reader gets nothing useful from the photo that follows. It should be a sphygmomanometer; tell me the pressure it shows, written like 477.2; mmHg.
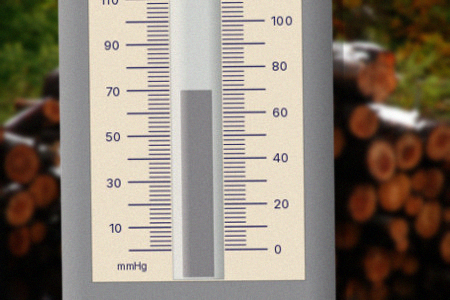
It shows 70; mmHg
